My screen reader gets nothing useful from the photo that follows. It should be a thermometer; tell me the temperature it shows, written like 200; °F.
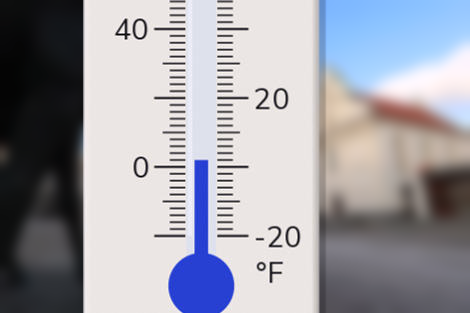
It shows 2; °F
